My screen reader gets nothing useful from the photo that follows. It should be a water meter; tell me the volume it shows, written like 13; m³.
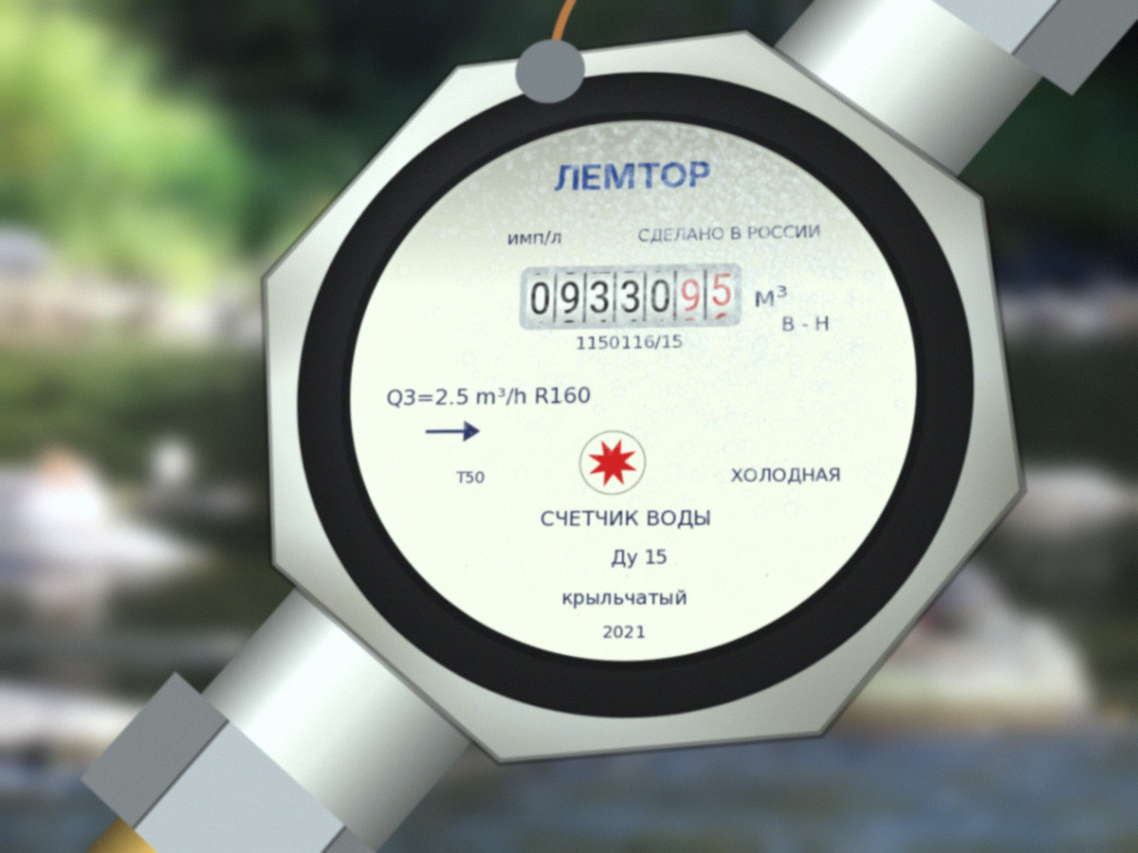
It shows 9330.95; m³
